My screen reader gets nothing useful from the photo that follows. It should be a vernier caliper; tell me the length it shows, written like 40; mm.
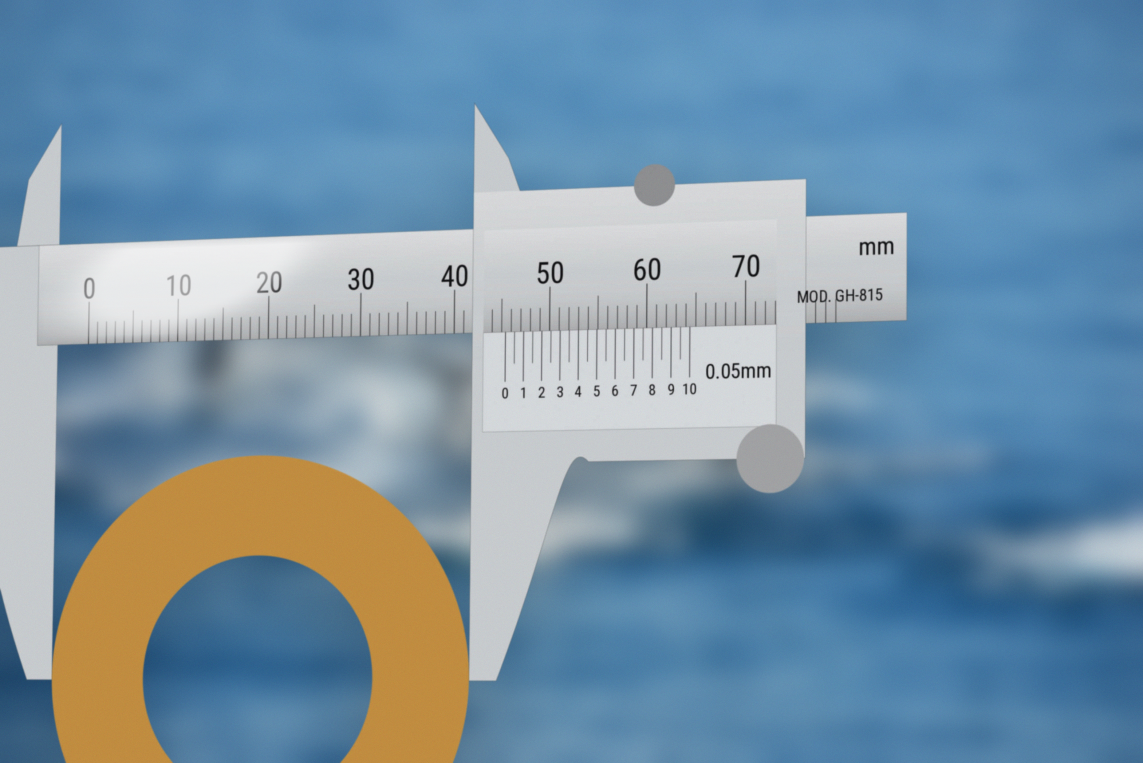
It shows 45.4; mm
